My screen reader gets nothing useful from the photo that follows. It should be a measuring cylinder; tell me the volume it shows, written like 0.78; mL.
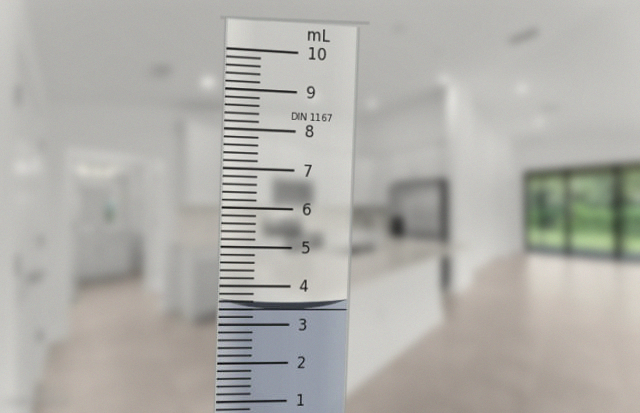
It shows 3.4; mL
